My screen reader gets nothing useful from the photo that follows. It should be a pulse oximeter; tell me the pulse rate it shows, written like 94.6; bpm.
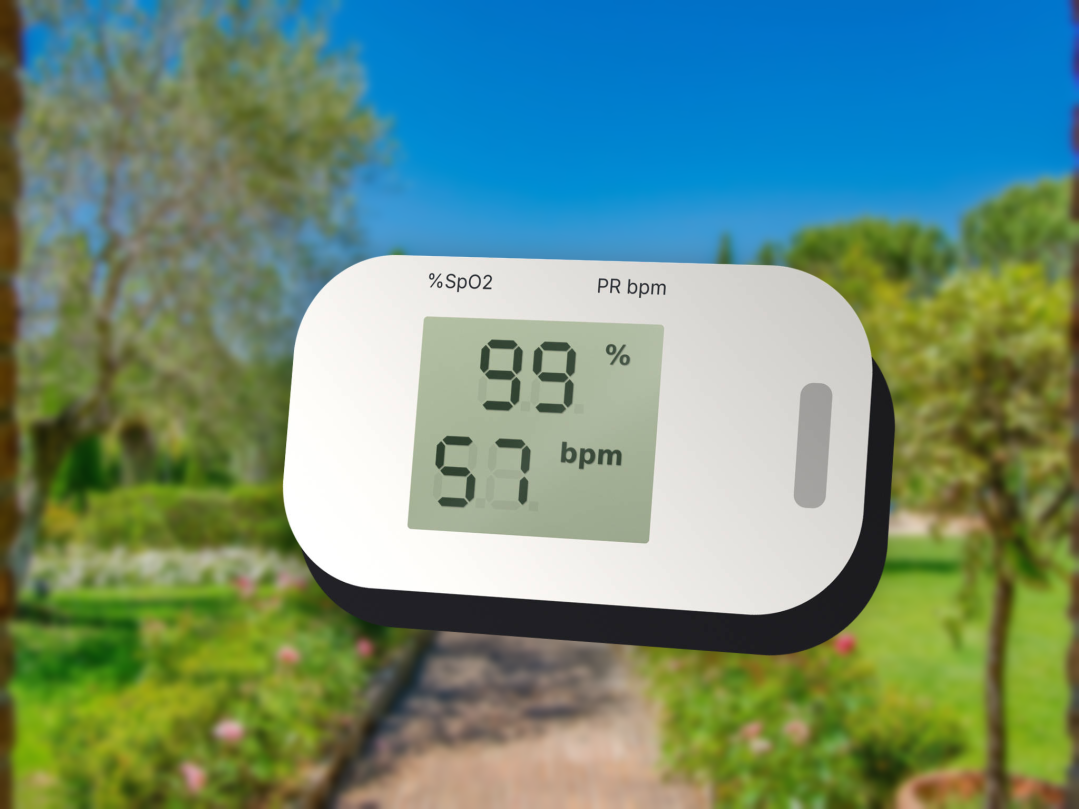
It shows 57; bpm
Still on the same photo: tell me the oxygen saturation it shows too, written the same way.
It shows 99; %
